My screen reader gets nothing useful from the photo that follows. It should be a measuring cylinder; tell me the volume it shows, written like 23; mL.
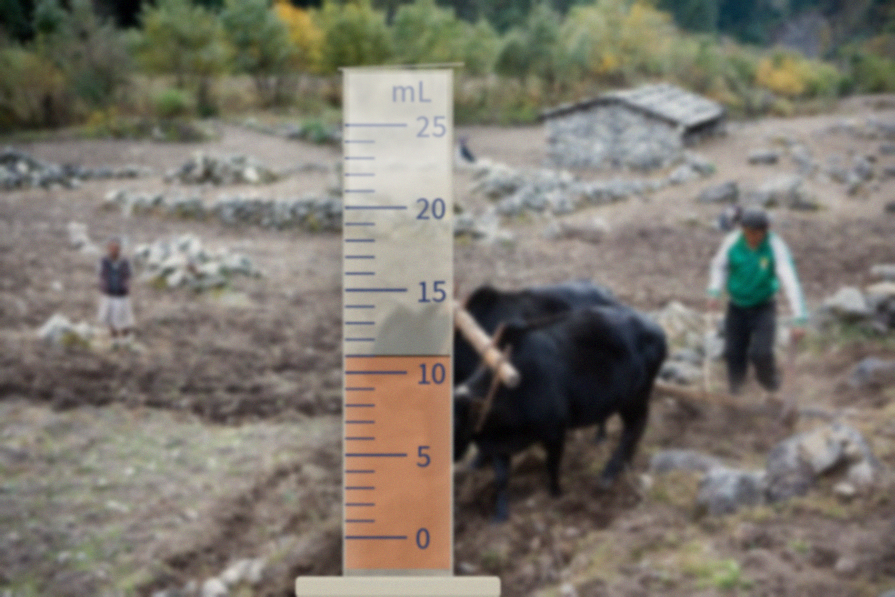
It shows 11; mL
